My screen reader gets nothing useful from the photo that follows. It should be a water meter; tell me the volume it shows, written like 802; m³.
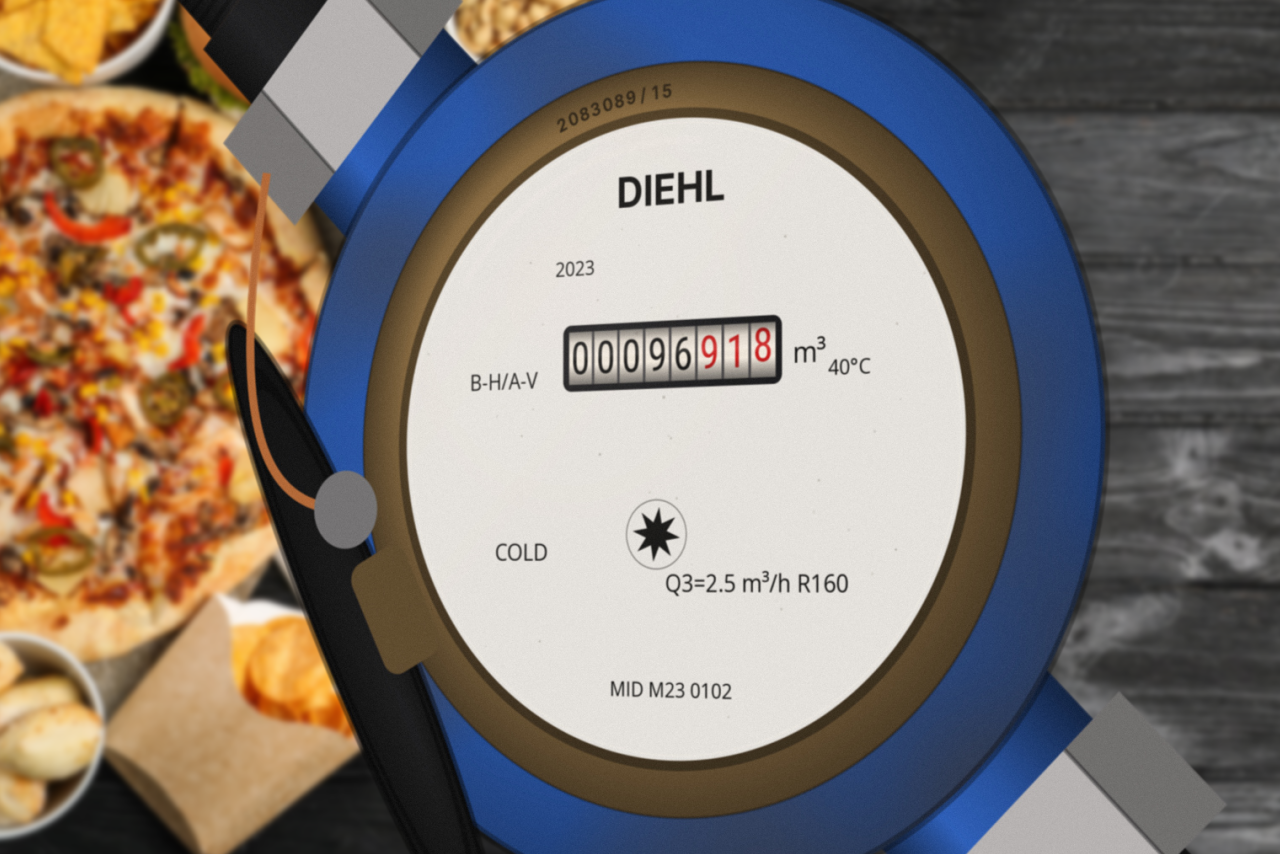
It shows 96.918; m³
